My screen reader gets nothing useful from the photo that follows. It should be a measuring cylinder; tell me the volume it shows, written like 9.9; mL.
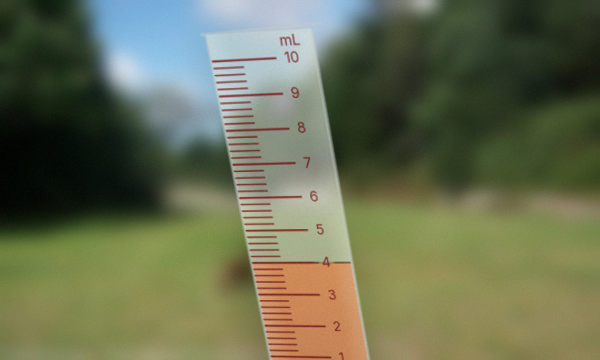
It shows 4; mL
